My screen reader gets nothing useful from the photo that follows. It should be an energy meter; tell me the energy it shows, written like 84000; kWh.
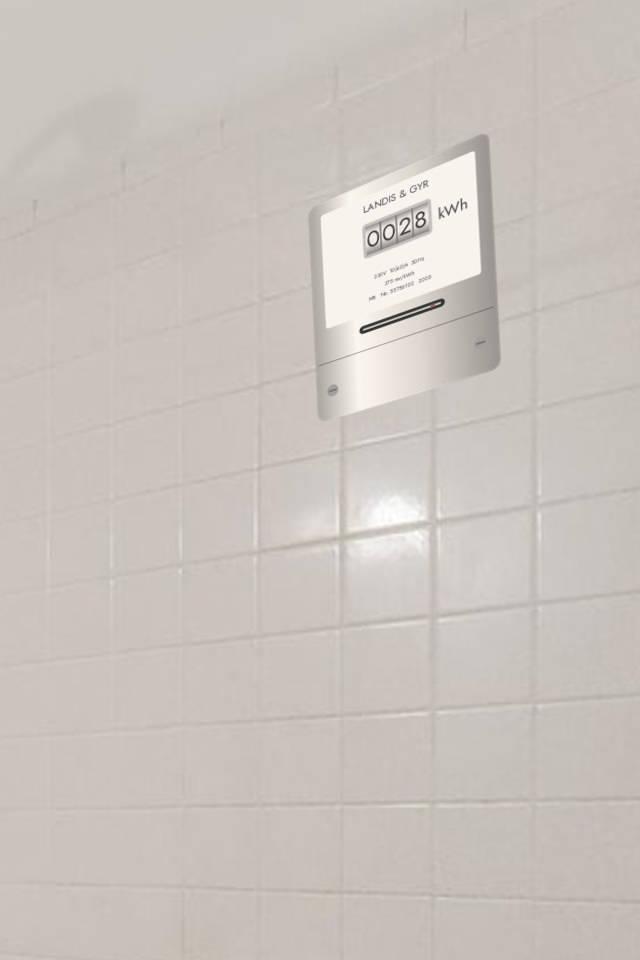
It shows 28; kWh
